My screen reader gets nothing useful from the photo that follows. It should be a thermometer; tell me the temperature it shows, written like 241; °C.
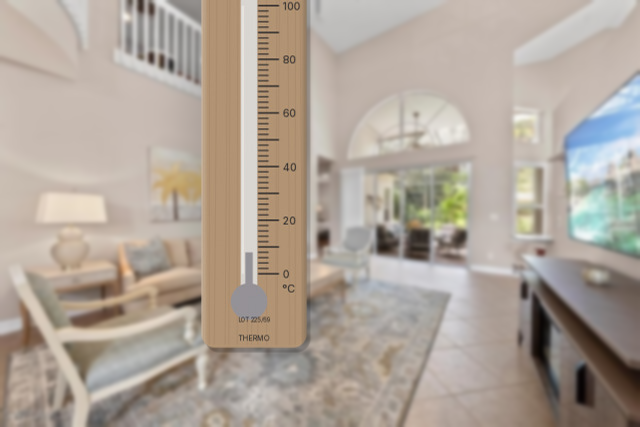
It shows 8; °C
